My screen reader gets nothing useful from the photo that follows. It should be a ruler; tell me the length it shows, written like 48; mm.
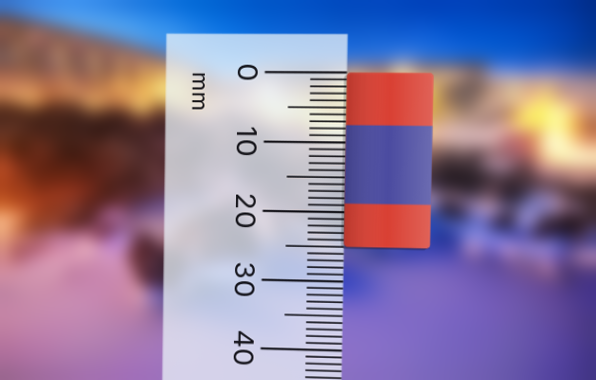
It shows 25; mm
